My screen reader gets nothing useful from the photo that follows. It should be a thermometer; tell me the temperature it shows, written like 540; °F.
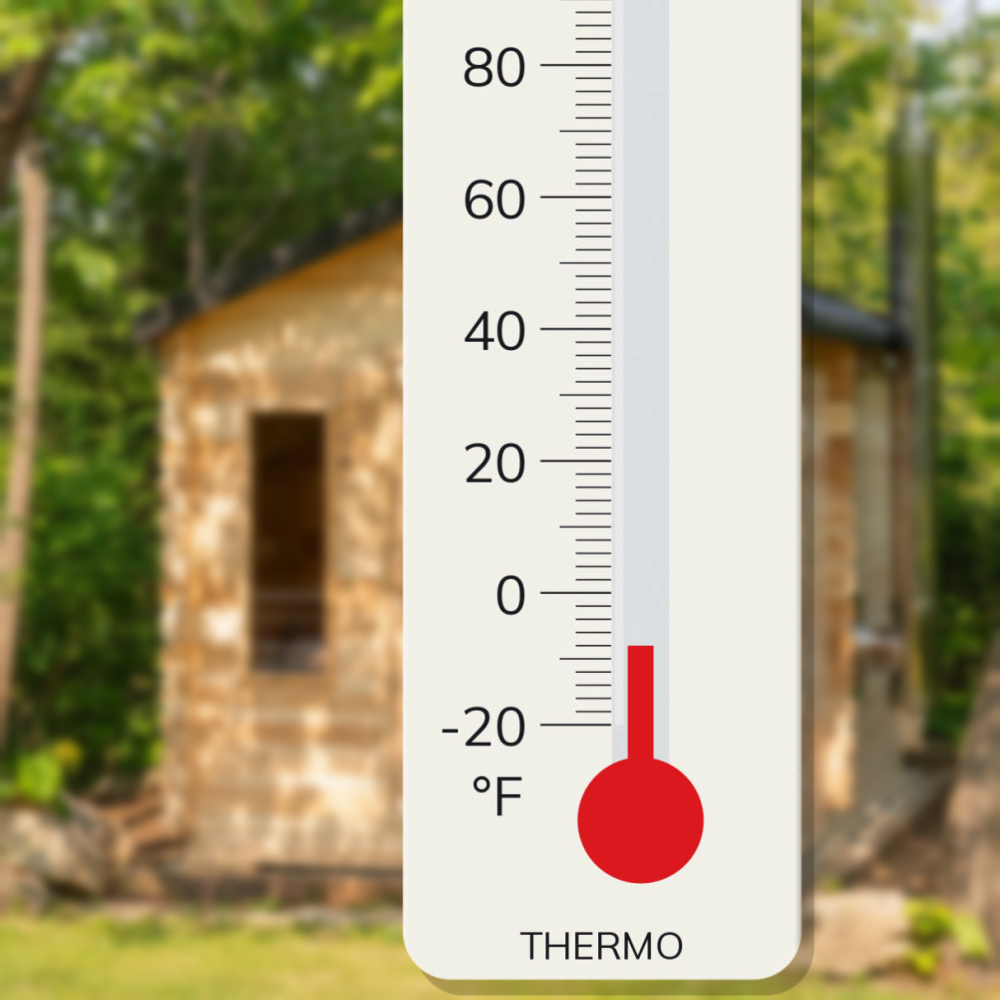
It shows -8; °F
